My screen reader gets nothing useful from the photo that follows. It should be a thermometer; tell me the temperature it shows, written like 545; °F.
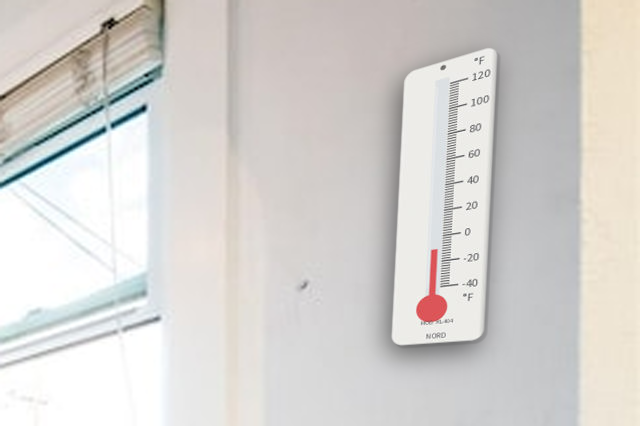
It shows -10; °F
